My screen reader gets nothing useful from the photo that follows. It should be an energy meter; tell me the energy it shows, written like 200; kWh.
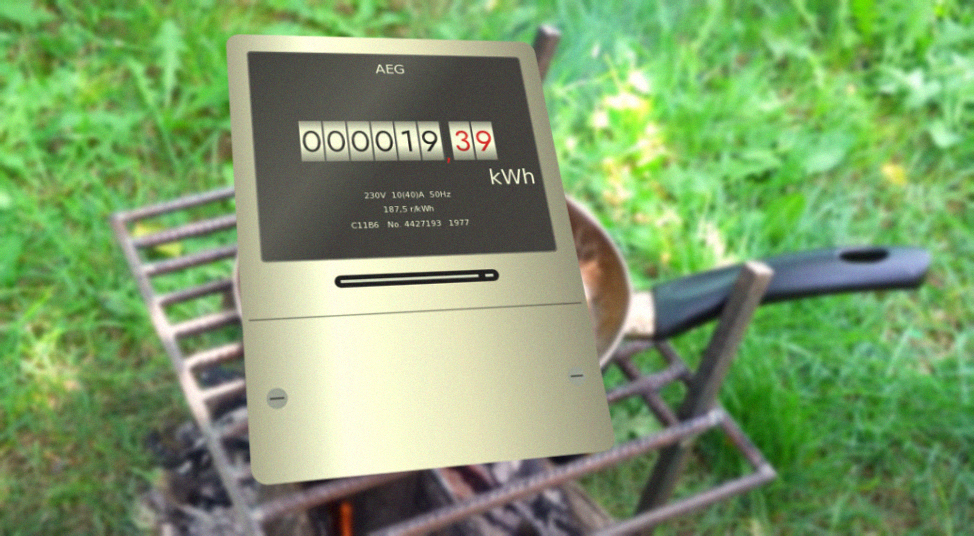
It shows 19.39; kWh
